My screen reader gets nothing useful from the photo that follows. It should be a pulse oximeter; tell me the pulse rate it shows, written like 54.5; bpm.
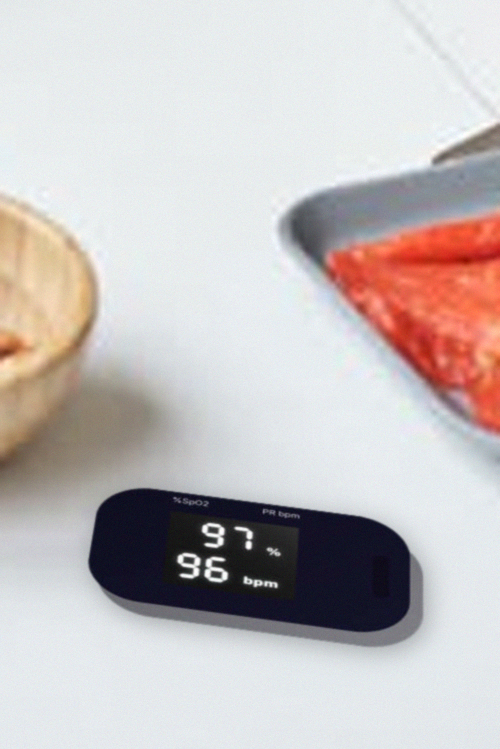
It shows 96; bpm
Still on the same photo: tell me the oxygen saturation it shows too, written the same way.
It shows 97; %
